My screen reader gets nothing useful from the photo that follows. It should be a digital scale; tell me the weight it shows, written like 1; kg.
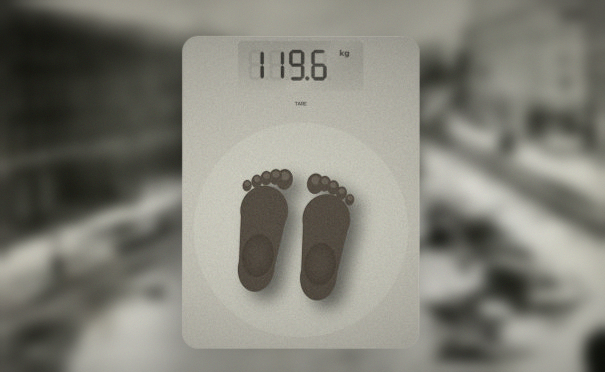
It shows 119.6; kg
